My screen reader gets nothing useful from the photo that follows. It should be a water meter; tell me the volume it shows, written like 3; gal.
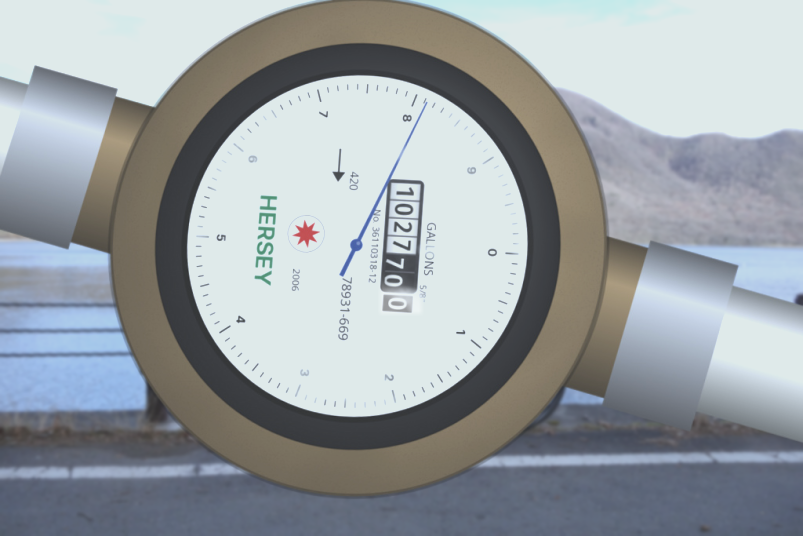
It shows 1027698.1; gal
